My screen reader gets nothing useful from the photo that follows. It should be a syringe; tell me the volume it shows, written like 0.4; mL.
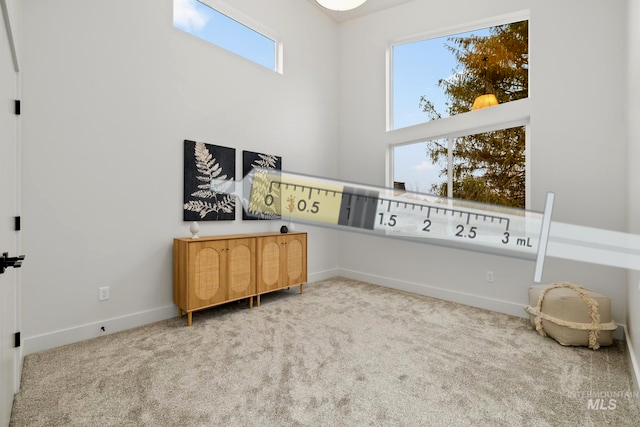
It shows 0.9; mL
